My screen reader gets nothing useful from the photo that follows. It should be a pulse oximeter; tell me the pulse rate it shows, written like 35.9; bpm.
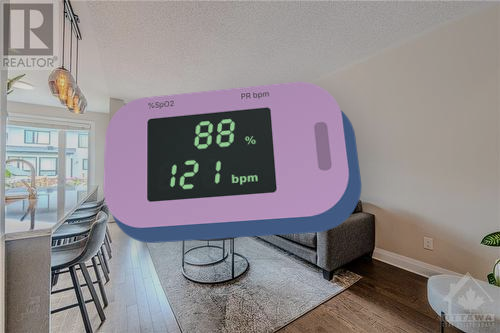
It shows 121; bpm
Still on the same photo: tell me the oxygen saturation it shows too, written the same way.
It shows 88; %
